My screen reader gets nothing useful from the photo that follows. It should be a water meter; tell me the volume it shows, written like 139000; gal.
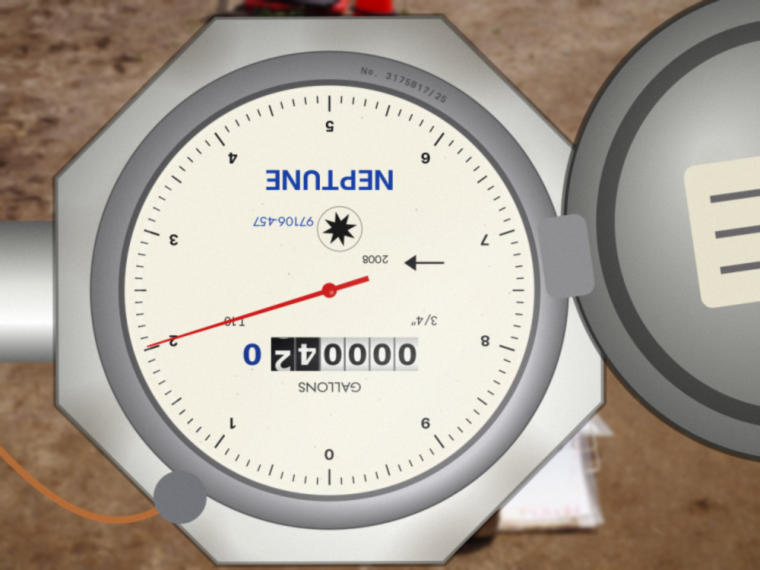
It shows 422.0; gal
